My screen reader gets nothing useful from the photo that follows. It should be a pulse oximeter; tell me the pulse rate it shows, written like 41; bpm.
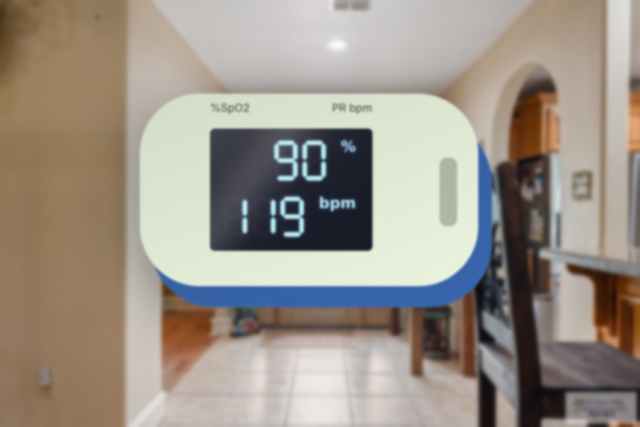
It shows 119; bpm
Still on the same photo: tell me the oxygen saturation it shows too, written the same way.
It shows 90; %
